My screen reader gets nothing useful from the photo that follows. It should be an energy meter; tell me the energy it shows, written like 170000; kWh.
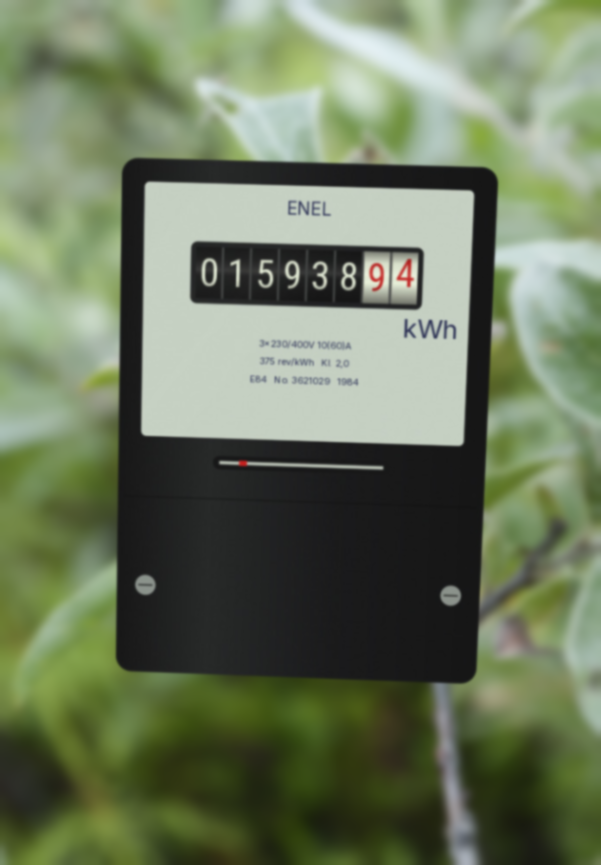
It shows 15938.94; kWh
